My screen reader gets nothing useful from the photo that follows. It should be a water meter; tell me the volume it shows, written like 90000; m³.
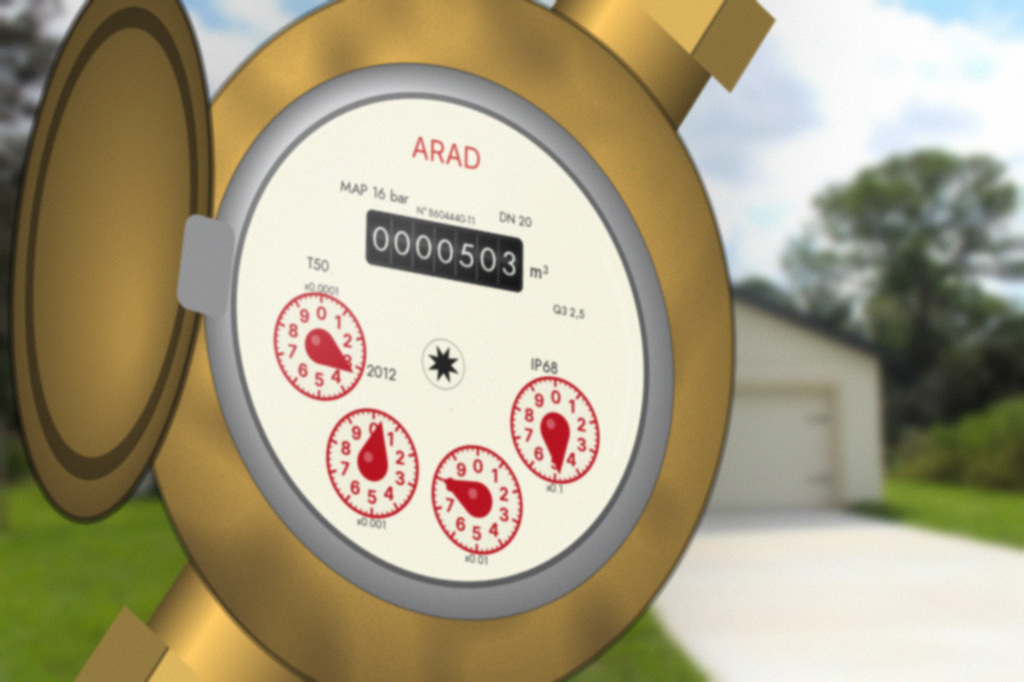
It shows 503.4803; m³
